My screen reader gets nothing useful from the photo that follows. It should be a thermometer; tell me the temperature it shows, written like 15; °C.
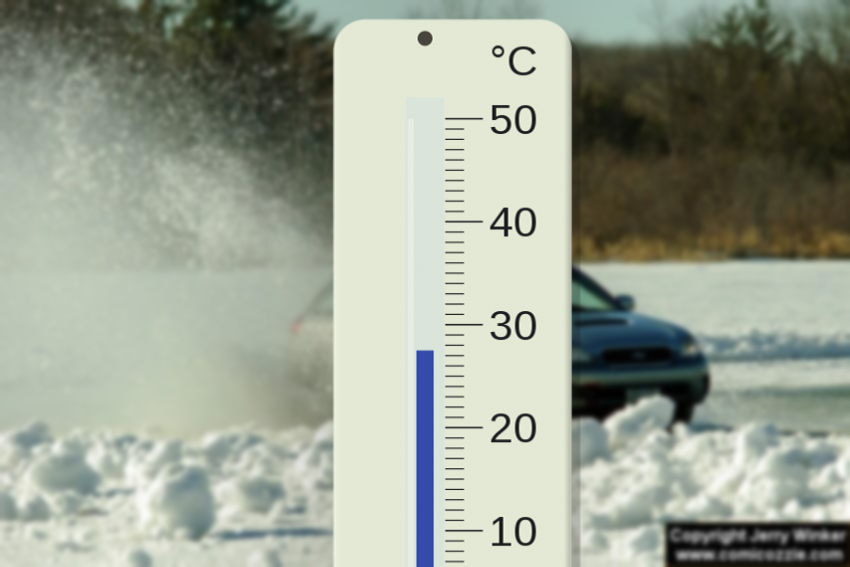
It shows 27.5; °C
